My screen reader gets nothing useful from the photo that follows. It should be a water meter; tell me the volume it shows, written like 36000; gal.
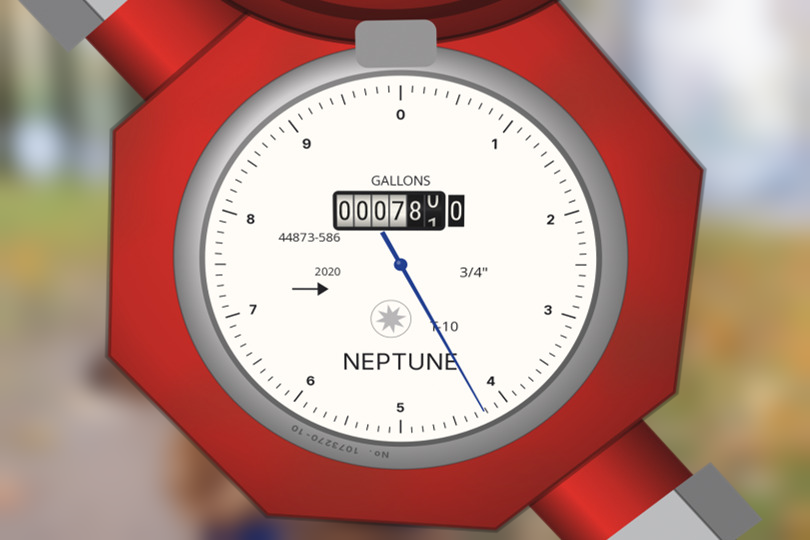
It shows 7804.2; gal
